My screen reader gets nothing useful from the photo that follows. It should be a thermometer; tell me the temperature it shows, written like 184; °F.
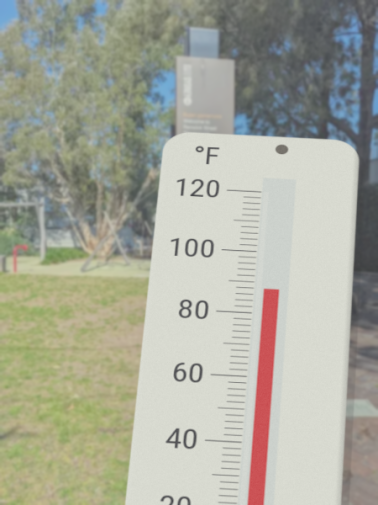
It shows 88; °F
